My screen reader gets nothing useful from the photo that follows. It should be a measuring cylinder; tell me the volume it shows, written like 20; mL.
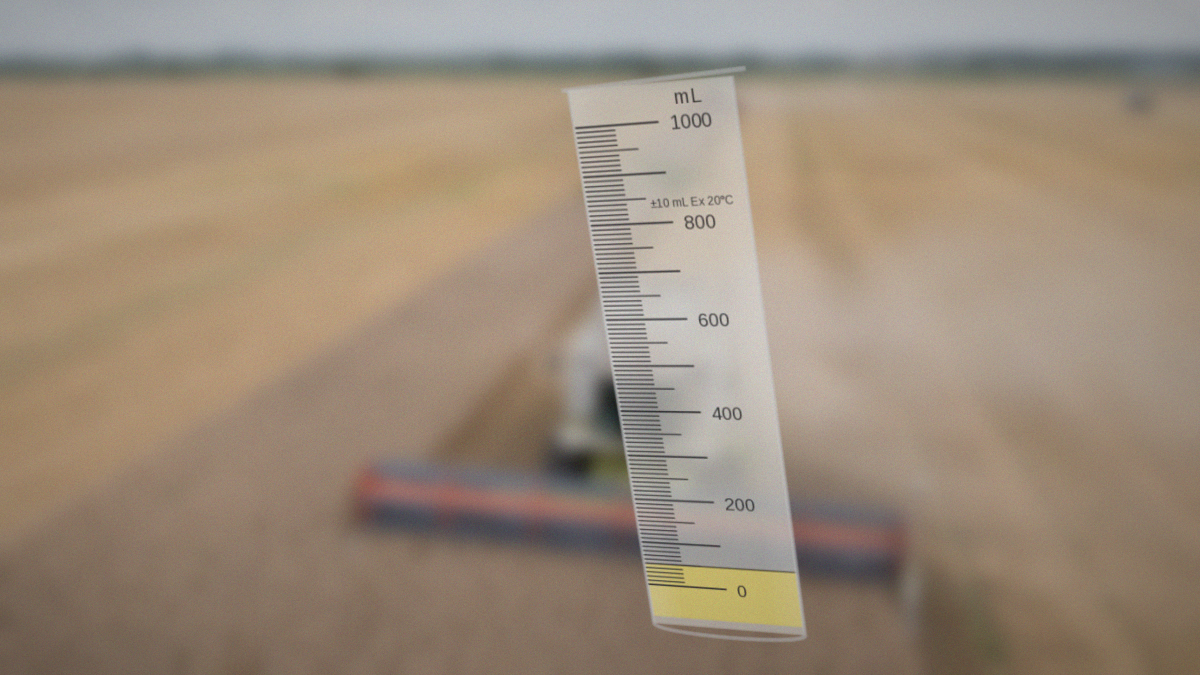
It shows 50; mL
